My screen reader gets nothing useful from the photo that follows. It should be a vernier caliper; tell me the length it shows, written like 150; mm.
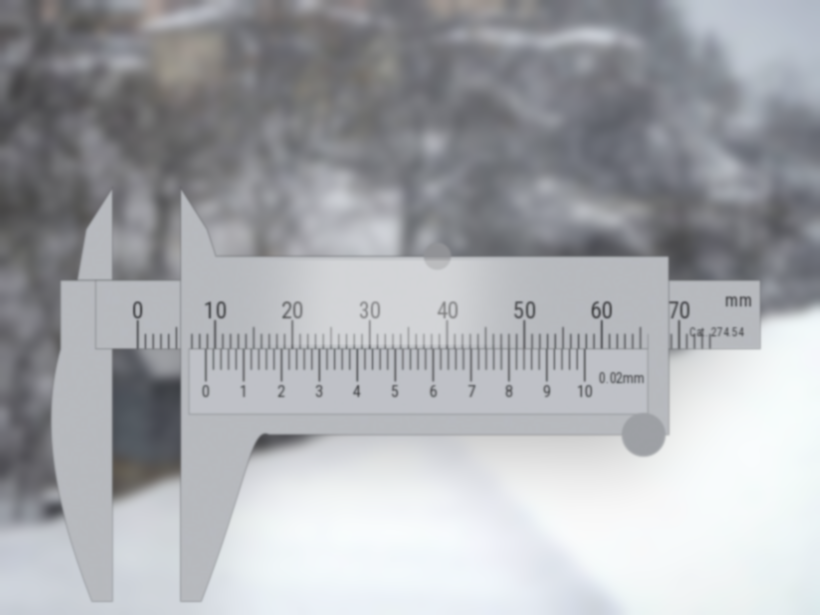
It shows 8.8; mm
